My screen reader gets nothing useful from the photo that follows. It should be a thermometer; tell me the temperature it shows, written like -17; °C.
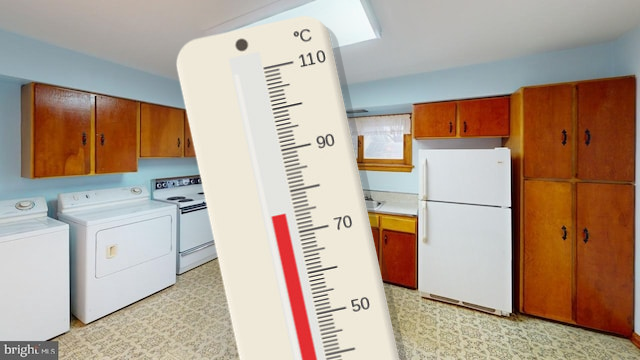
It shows 75; °C
